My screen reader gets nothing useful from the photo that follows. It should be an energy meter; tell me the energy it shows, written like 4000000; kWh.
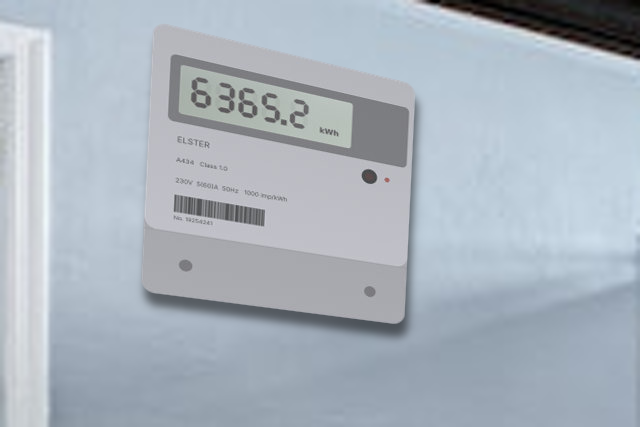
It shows 6365.2; kWh
